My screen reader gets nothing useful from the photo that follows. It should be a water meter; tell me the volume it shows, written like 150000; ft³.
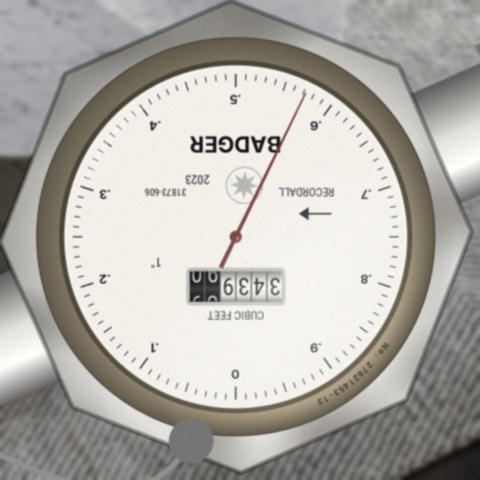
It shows 343989.57; ft³
